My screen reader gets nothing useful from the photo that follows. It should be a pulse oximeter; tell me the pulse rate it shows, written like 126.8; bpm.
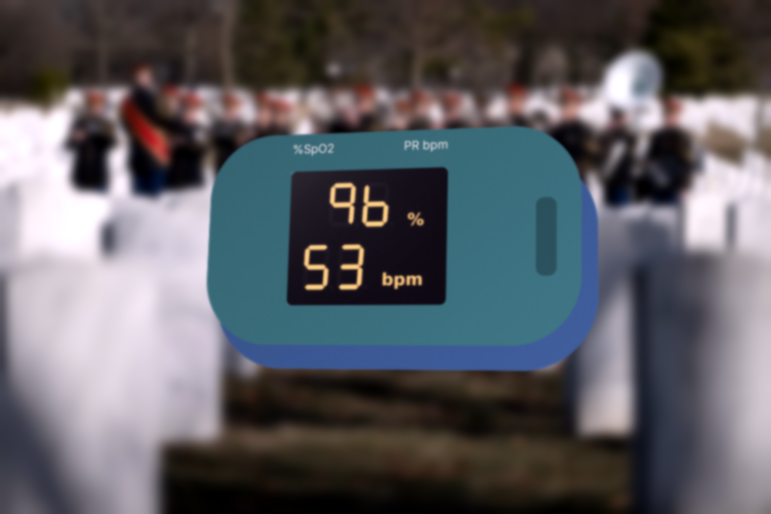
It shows 53; bpm
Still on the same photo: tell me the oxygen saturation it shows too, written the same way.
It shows 96; %
